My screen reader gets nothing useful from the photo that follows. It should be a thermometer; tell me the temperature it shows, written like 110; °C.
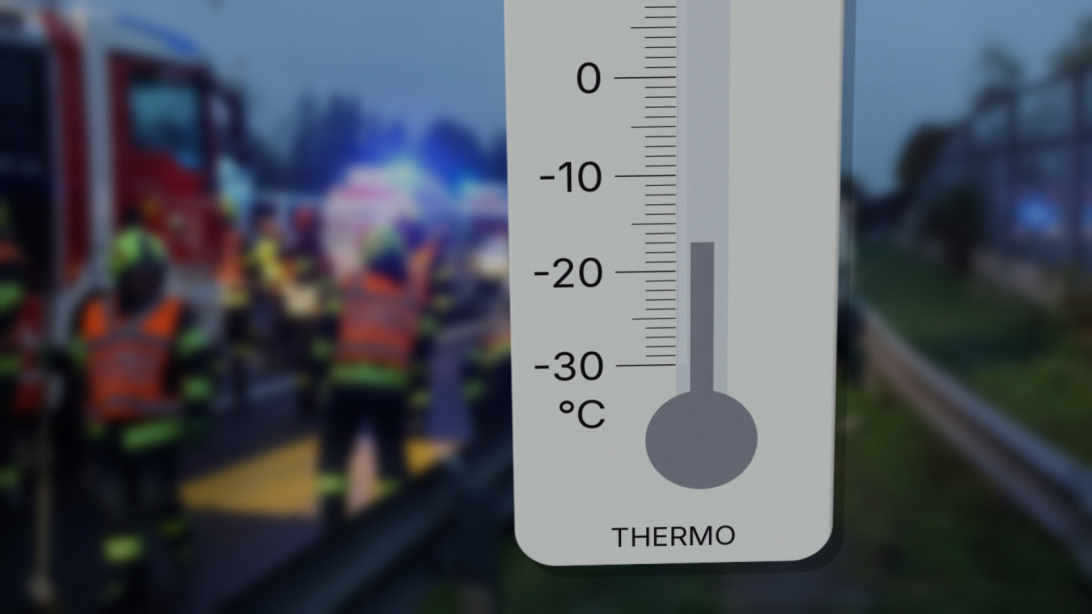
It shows -17; °C
